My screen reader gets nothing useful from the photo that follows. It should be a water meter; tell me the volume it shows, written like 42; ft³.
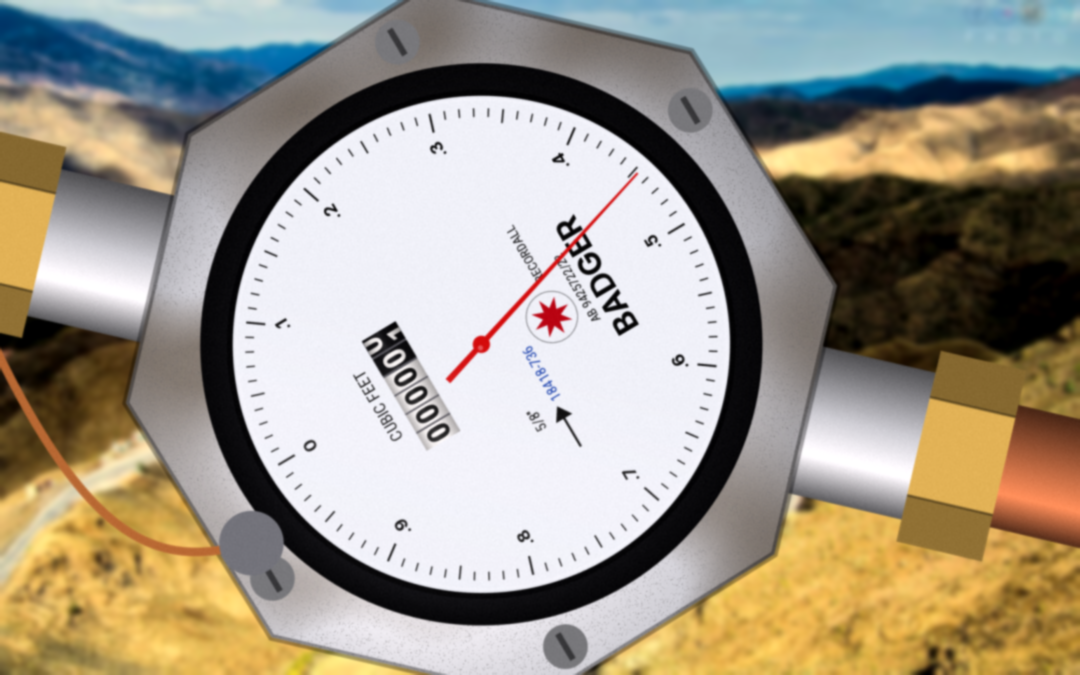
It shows 0.45; ft³
